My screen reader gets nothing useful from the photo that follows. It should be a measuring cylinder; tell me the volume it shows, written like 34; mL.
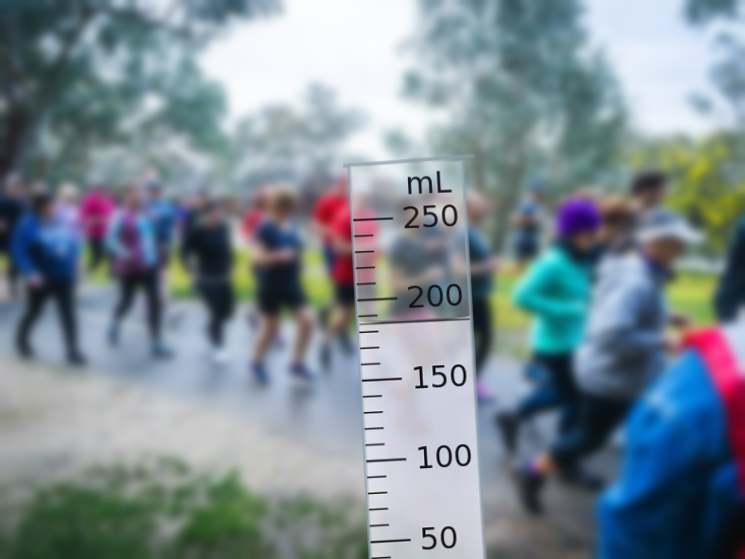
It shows 185; mL
